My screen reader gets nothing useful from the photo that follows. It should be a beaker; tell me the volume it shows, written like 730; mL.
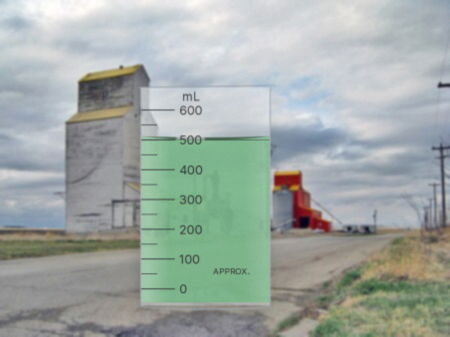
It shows 500; mL
